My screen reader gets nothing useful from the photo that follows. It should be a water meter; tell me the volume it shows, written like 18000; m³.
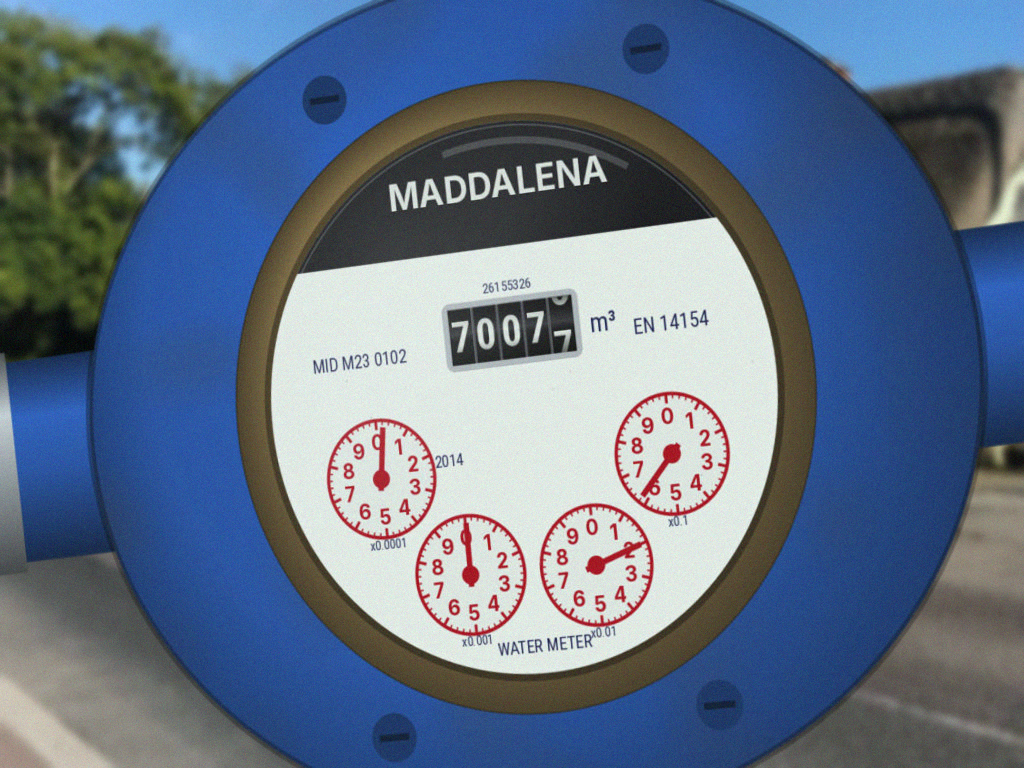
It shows 70076.6200; m³
